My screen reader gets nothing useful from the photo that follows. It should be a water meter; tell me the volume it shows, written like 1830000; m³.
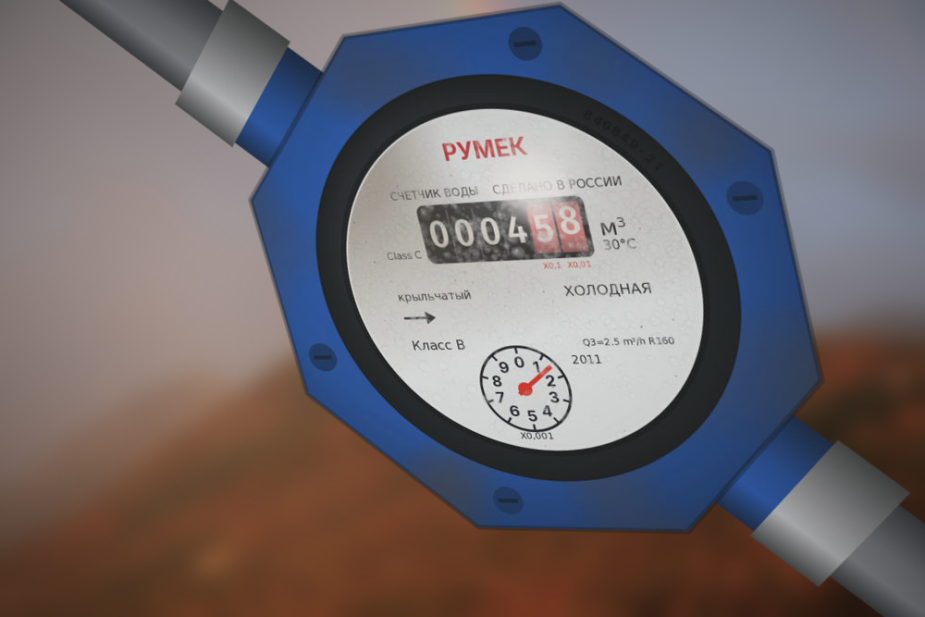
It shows 4.581; m³
